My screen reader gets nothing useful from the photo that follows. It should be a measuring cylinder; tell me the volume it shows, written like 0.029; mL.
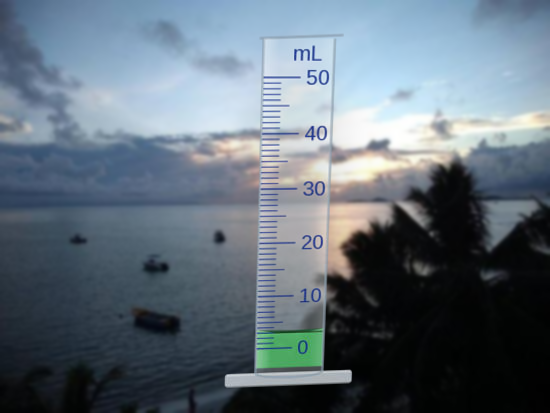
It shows 3; mL
